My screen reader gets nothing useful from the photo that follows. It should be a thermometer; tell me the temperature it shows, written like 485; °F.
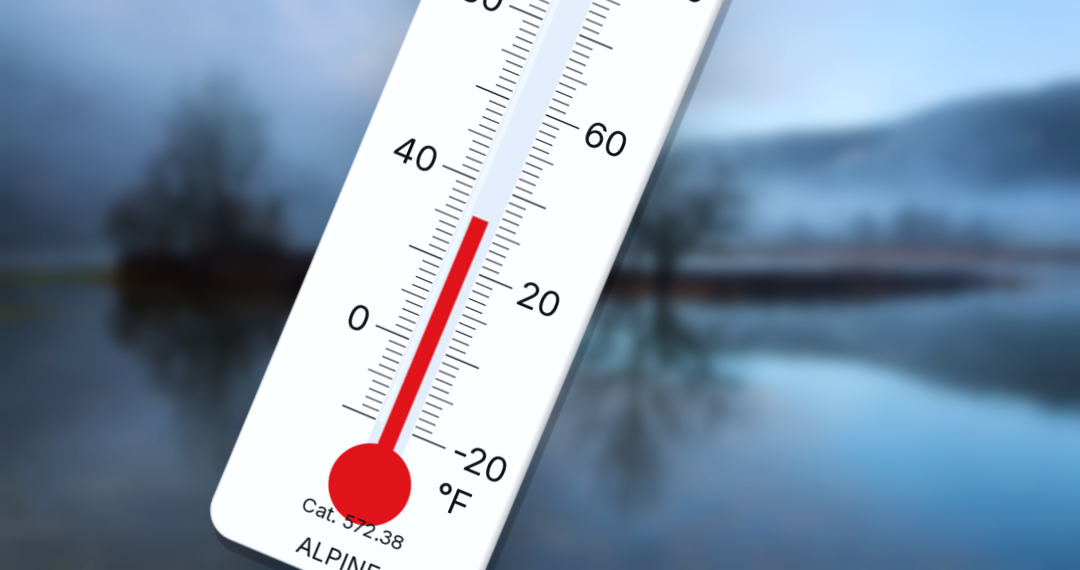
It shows 32; °F
